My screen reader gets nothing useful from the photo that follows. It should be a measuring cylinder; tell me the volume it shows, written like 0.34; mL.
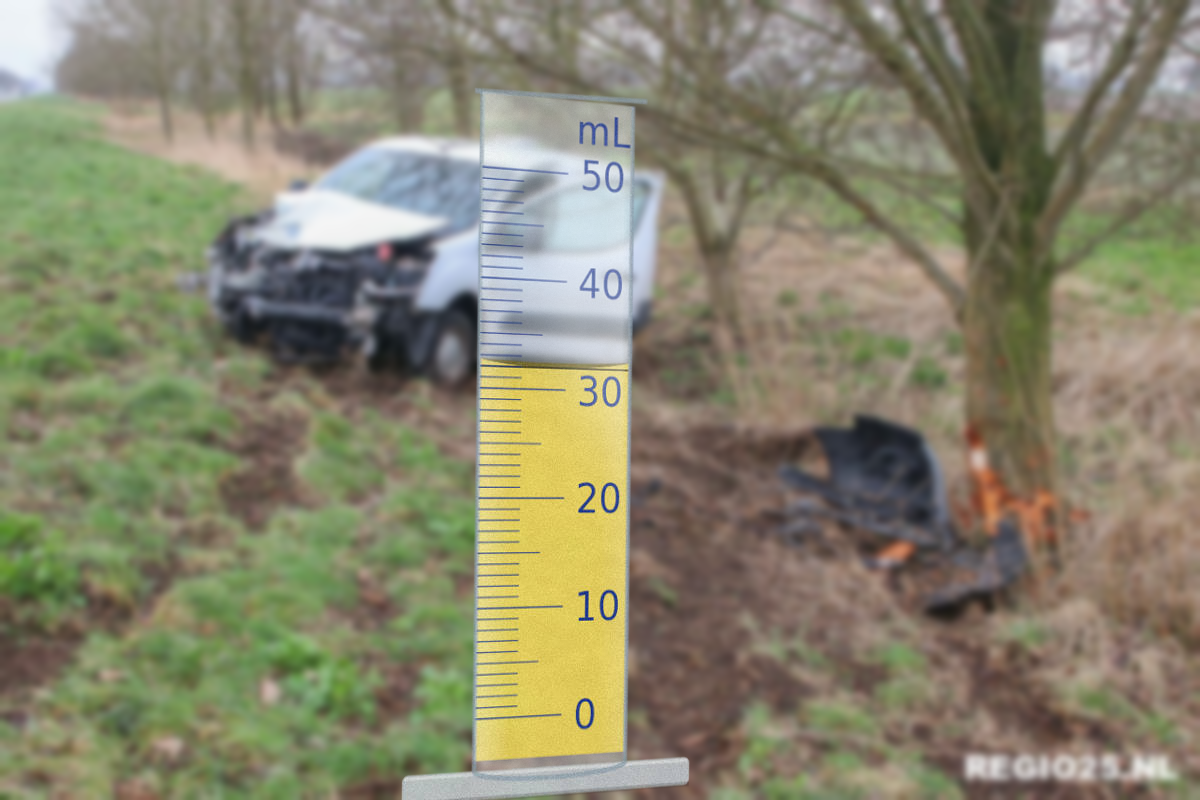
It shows 32; mL
